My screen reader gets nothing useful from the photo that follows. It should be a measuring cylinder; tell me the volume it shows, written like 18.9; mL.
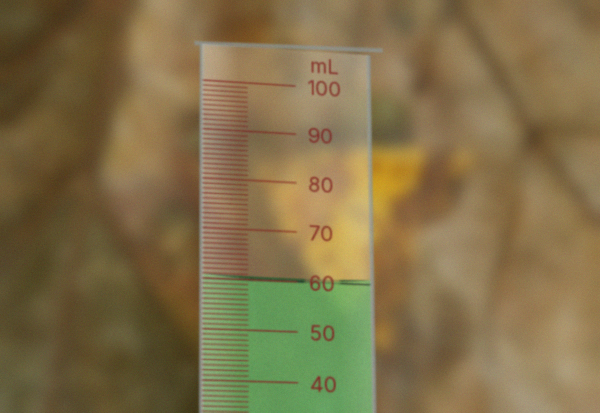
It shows 60; mL
